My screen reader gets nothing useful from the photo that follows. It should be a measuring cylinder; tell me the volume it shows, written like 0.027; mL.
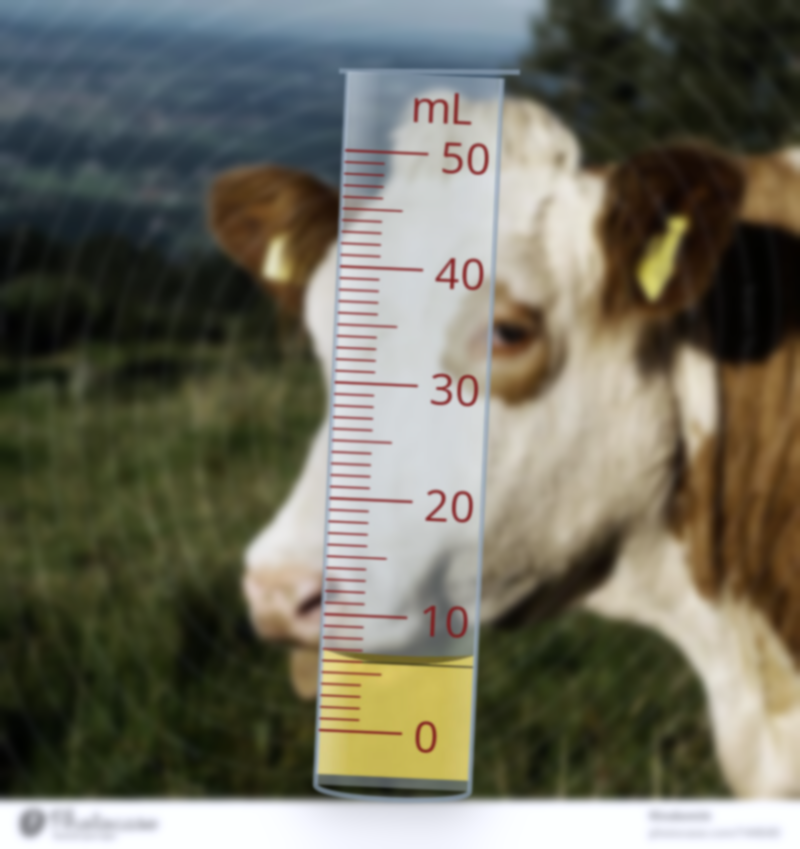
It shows 6; mL
